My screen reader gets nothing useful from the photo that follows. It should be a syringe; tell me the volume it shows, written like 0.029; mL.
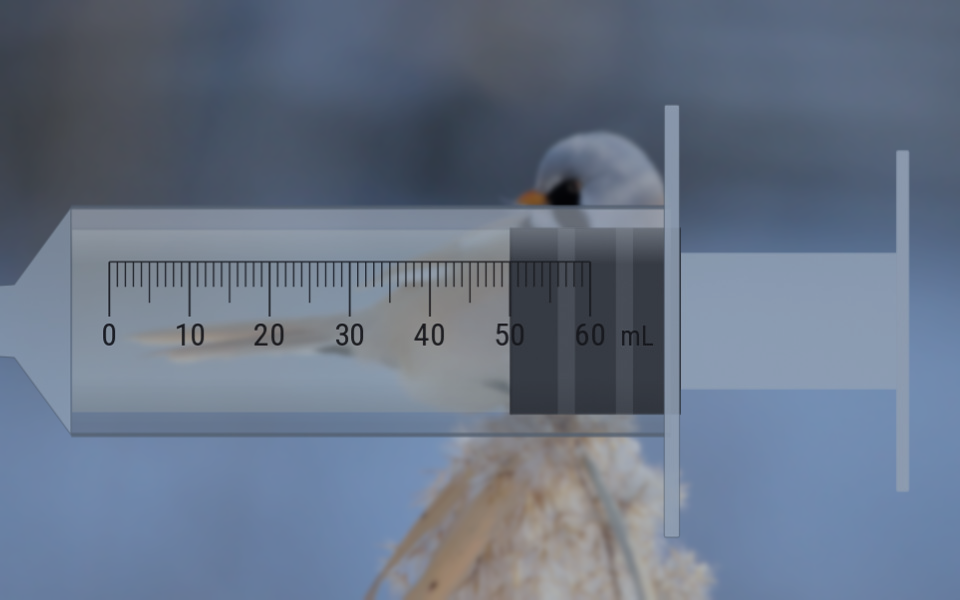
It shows 50; mL
